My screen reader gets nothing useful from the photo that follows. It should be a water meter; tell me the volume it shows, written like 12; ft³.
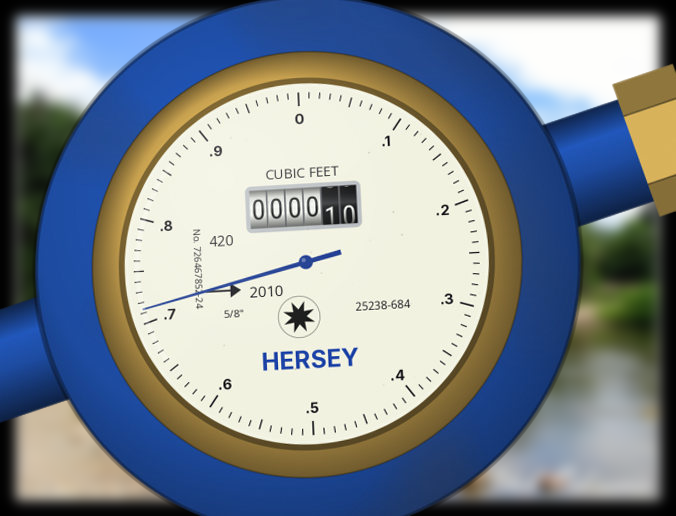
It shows 9.71; ft³
